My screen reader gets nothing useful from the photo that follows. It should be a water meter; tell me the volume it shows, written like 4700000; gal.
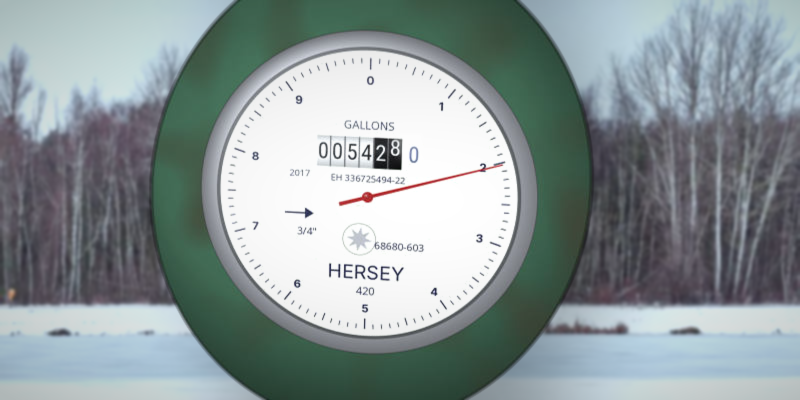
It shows 54282.0; gal
